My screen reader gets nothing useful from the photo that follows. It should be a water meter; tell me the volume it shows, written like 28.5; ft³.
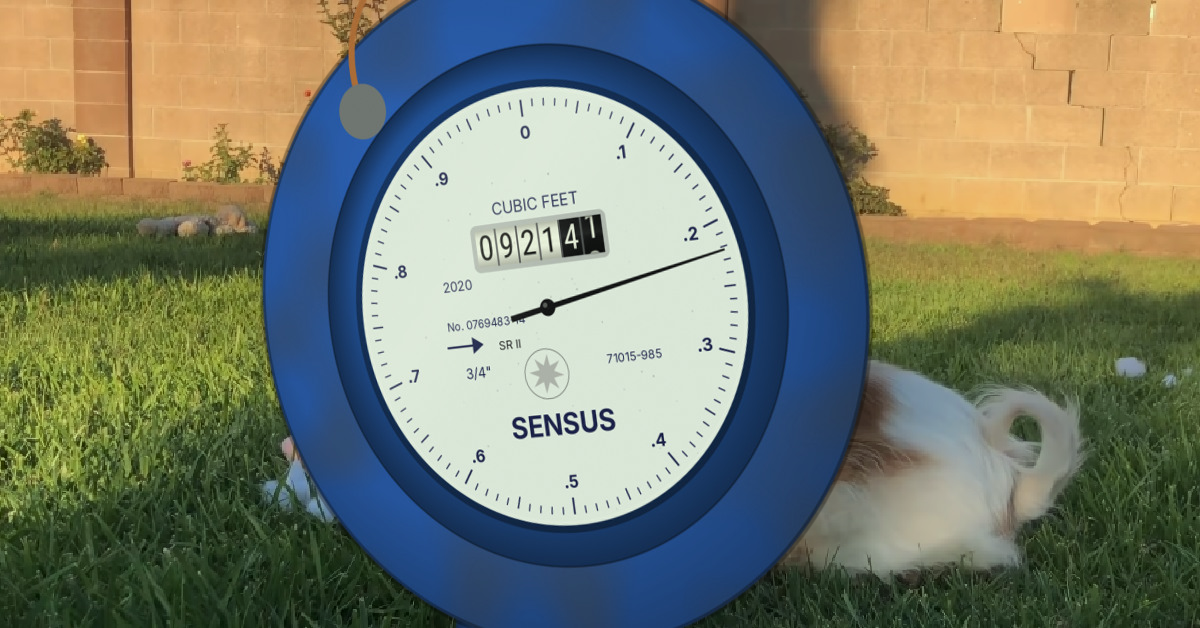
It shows 92141.22; ft³
